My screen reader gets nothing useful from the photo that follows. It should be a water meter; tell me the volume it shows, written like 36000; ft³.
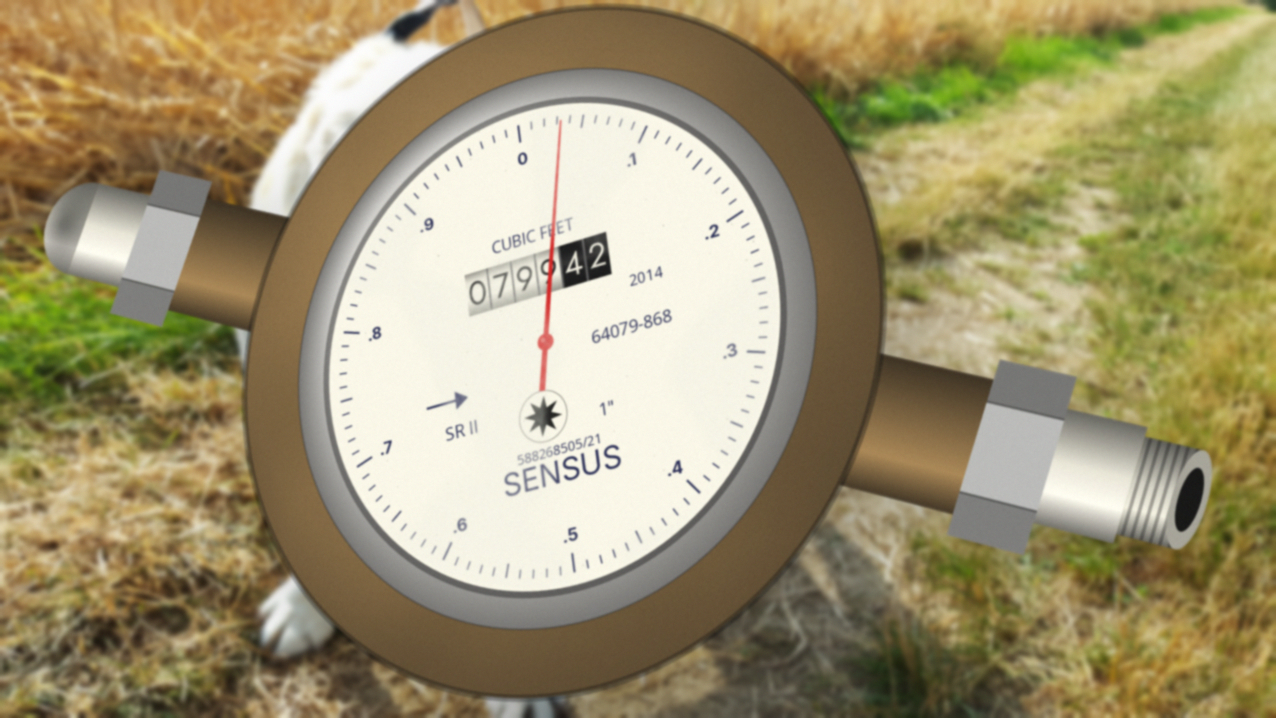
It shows 79942.03; ft³
